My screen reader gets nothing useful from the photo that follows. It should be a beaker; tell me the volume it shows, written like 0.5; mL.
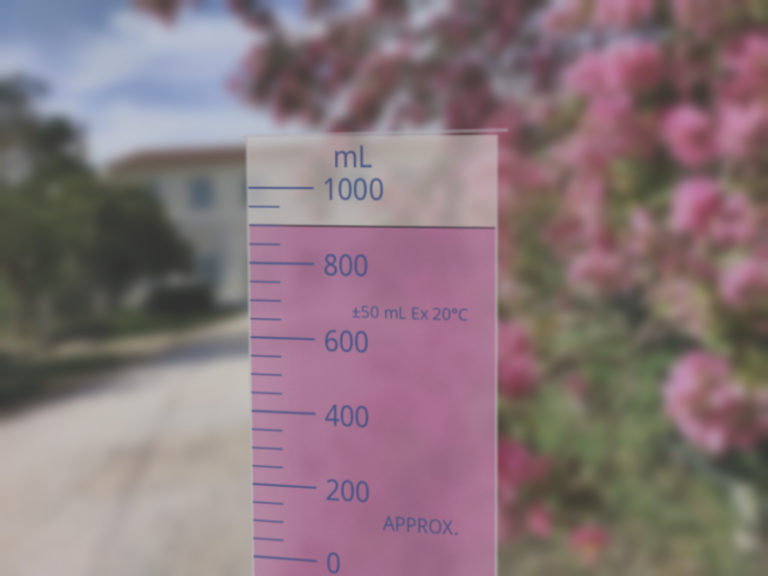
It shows 900; mL
